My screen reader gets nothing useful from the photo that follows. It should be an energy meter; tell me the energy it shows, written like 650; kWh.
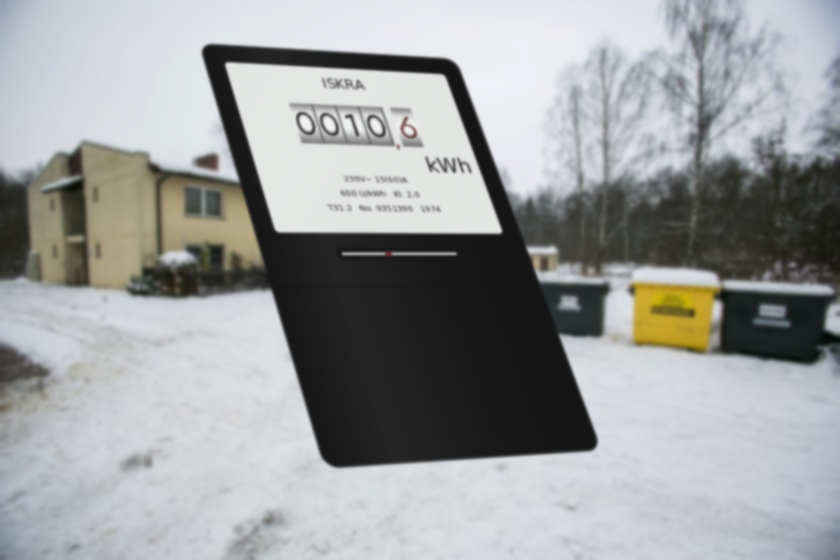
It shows 10.6; kWh
